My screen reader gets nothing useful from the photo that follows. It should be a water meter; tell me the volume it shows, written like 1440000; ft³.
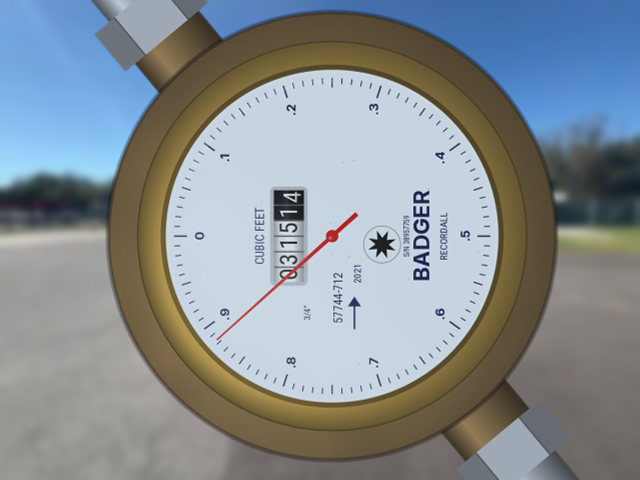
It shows 31513.88; ft³
